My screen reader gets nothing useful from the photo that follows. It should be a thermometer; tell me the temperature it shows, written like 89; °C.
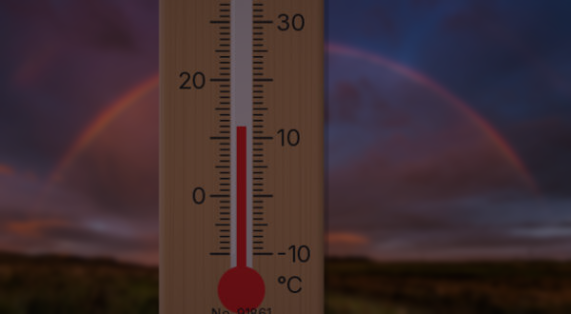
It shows 12; °C
